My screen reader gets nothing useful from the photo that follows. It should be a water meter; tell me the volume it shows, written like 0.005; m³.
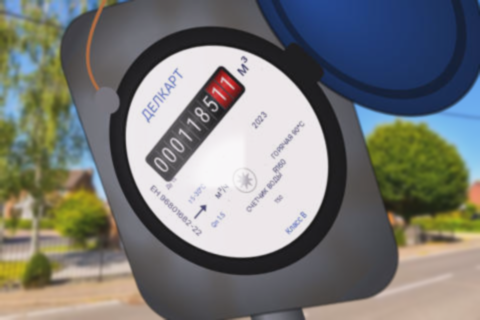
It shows 1185.11; m³
